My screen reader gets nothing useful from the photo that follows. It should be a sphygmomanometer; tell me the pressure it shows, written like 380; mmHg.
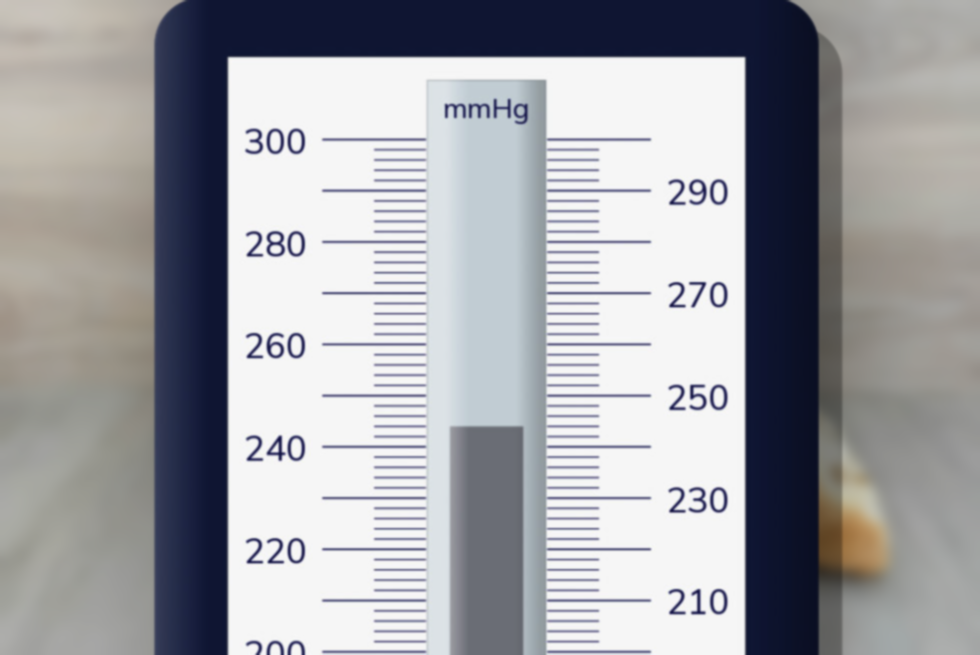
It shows 244; mmHg
